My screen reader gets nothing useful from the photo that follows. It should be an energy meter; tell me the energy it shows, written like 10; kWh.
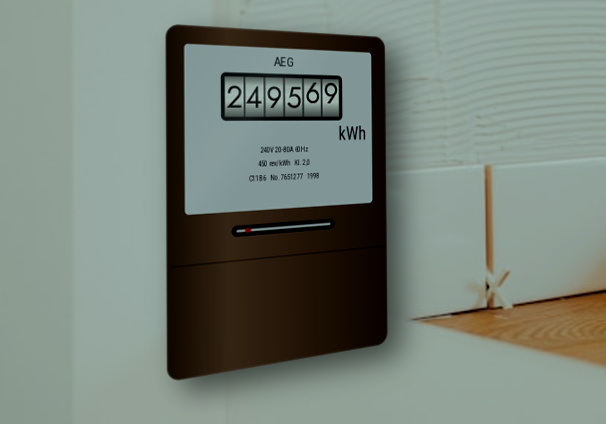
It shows 249569; kWh
